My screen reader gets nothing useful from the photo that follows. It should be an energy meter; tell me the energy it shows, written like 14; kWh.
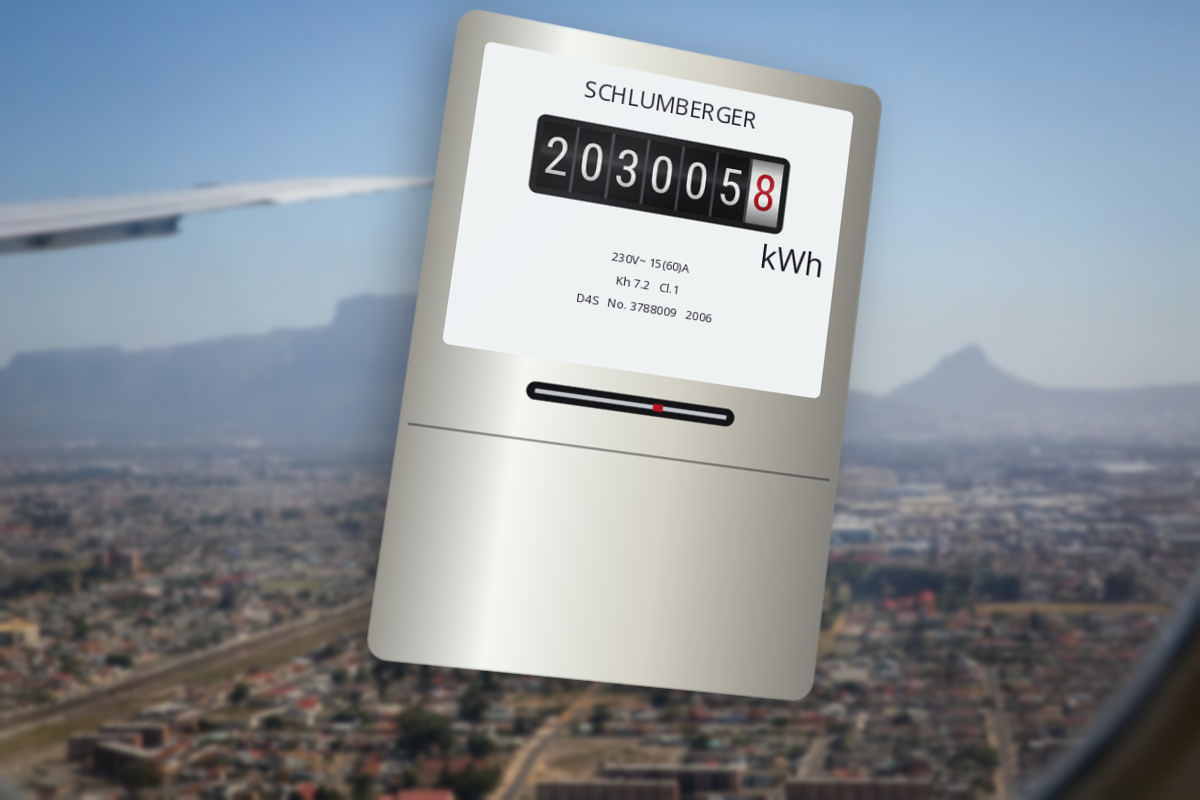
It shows 203005.8; kWh
